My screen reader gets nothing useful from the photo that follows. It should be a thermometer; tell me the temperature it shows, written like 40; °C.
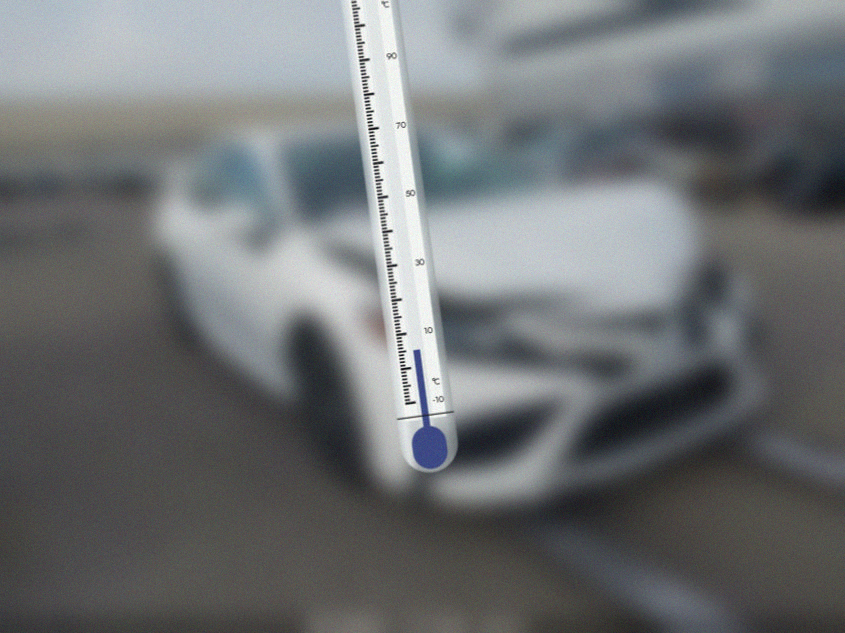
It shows 5; °C
